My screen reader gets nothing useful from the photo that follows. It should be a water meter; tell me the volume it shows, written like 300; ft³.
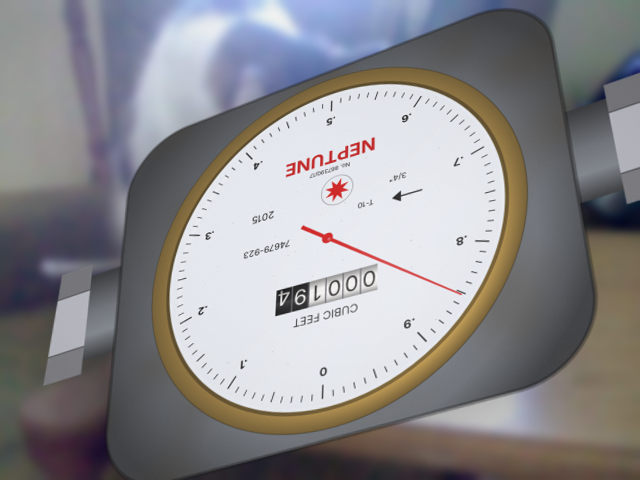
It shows 193.85; ft³
